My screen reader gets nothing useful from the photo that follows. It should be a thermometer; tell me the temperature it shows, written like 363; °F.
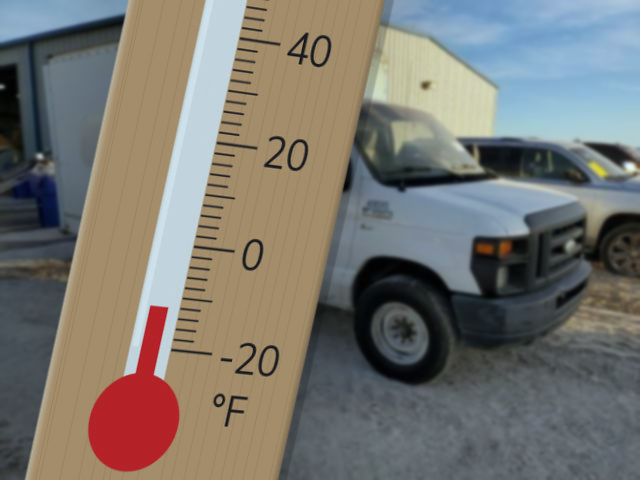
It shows -12; °F
